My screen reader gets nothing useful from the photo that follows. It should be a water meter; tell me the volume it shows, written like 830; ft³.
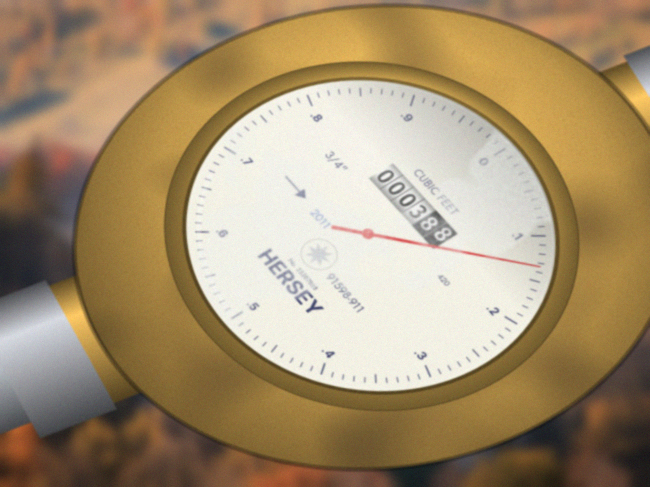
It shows 388.13; ft³
